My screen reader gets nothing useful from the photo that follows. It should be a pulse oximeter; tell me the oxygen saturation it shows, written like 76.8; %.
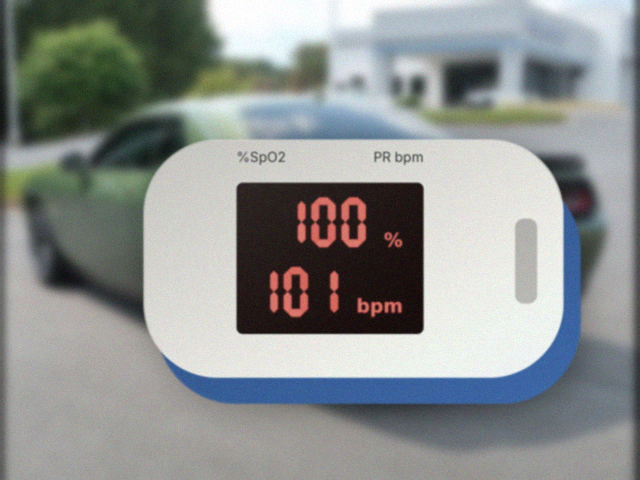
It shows 100; %
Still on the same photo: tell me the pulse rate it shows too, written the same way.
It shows 101; bpm
